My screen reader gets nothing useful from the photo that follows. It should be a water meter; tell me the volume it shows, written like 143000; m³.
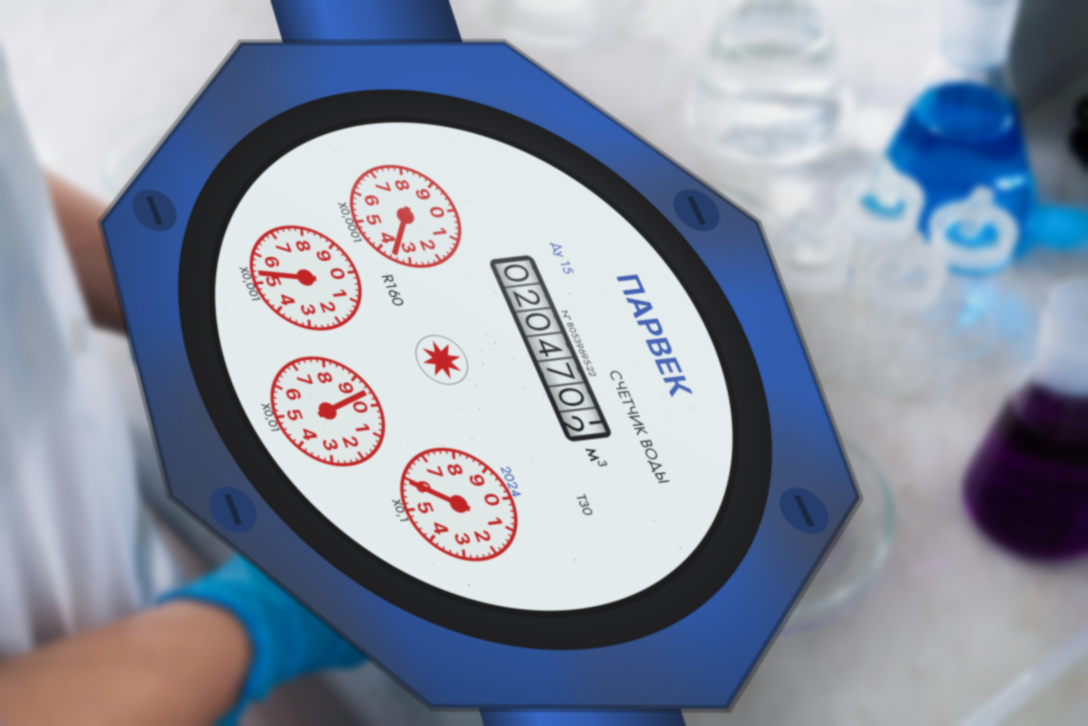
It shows 204701.5953; m³
